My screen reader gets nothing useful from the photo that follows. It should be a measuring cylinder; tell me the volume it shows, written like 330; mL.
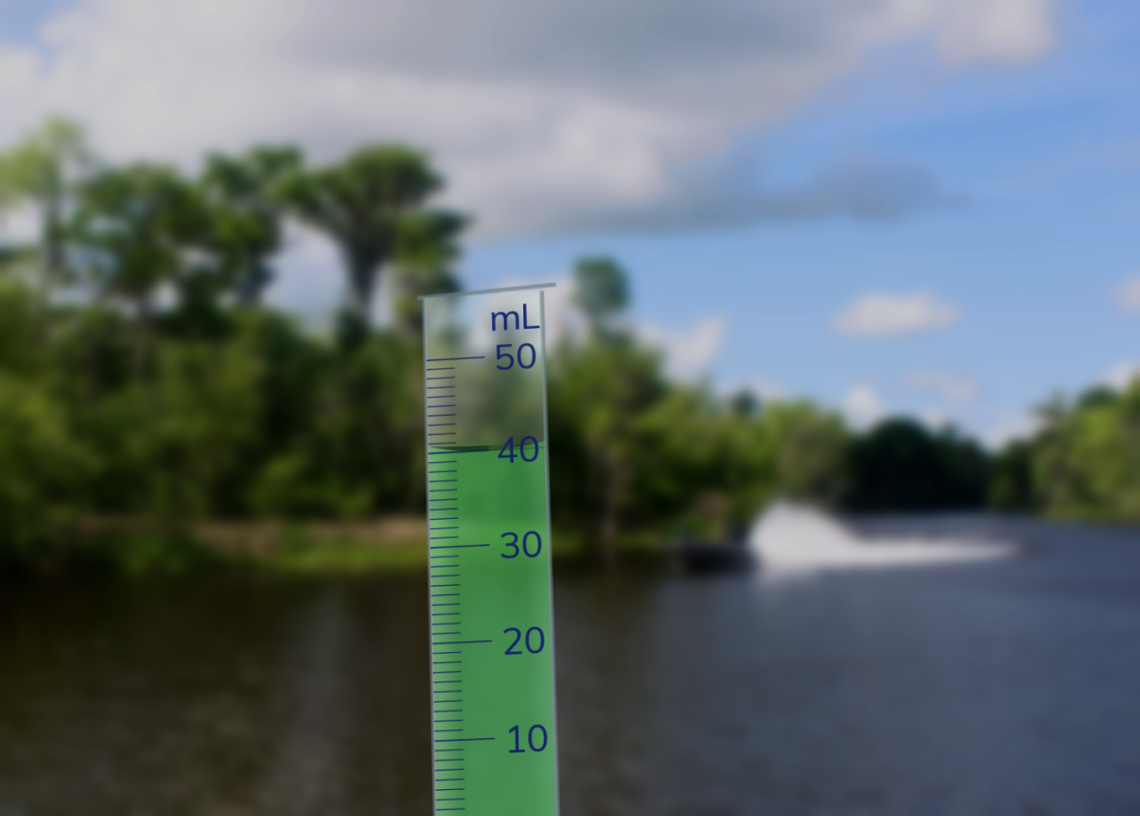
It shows 40; mL
